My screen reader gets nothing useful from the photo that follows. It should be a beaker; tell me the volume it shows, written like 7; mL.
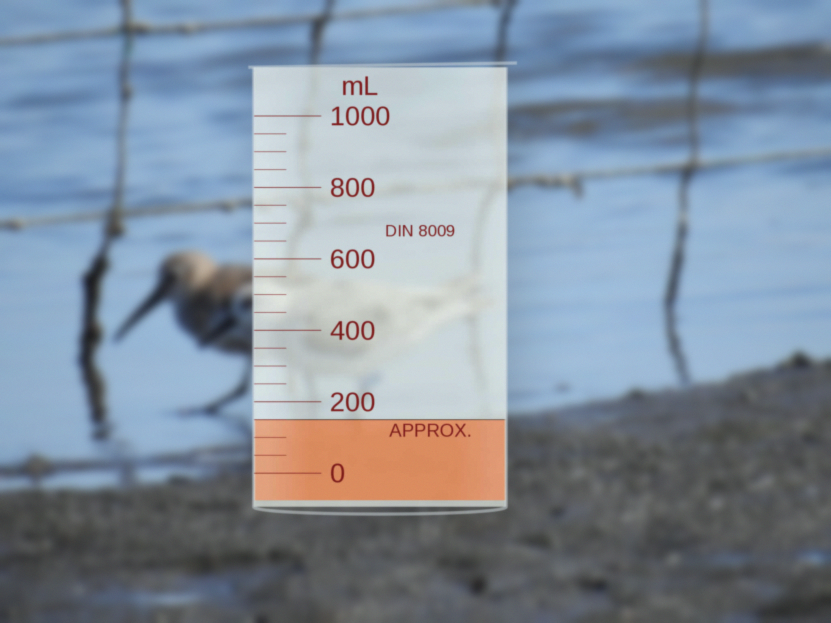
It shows 150; mL
